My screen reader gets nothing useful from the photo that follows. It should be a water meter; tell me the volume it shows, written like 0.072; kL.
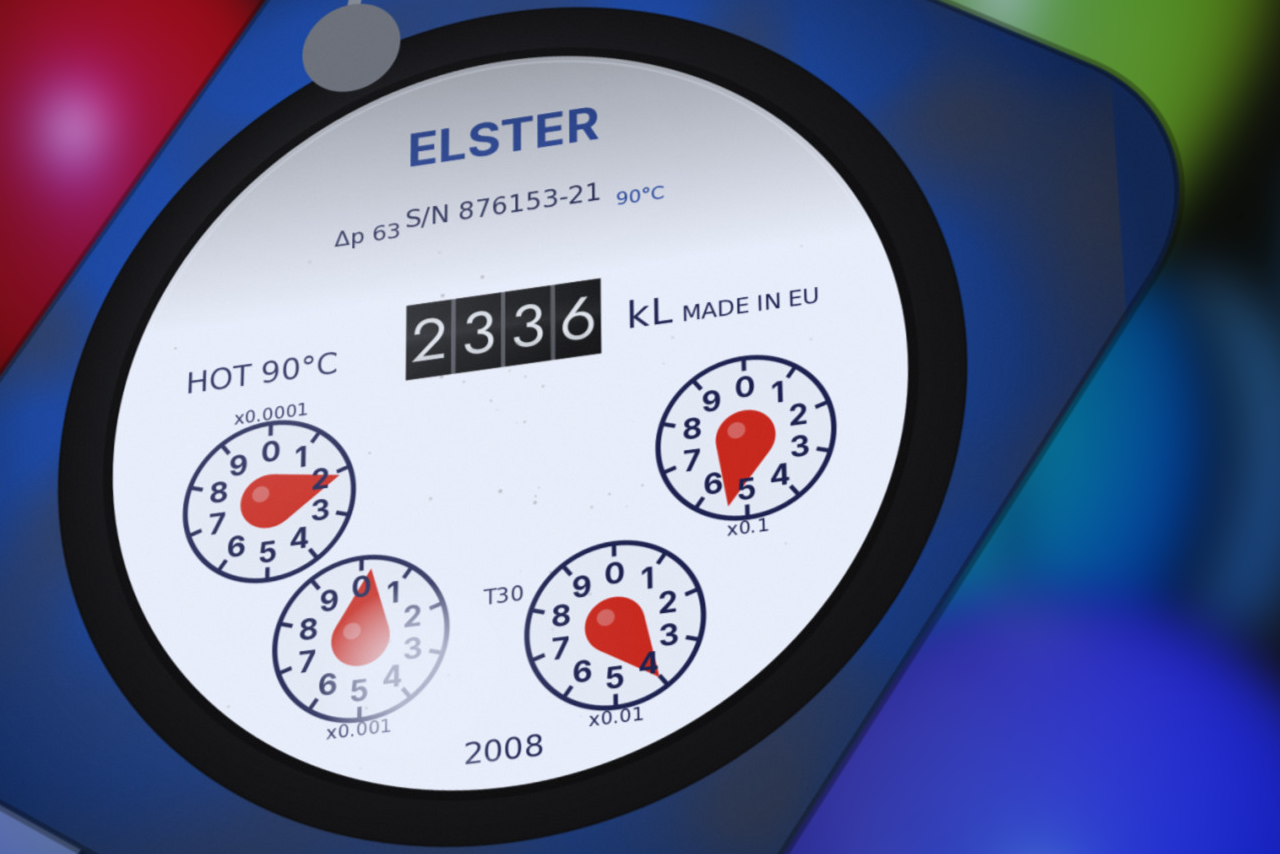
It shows 2336.5402; kL
